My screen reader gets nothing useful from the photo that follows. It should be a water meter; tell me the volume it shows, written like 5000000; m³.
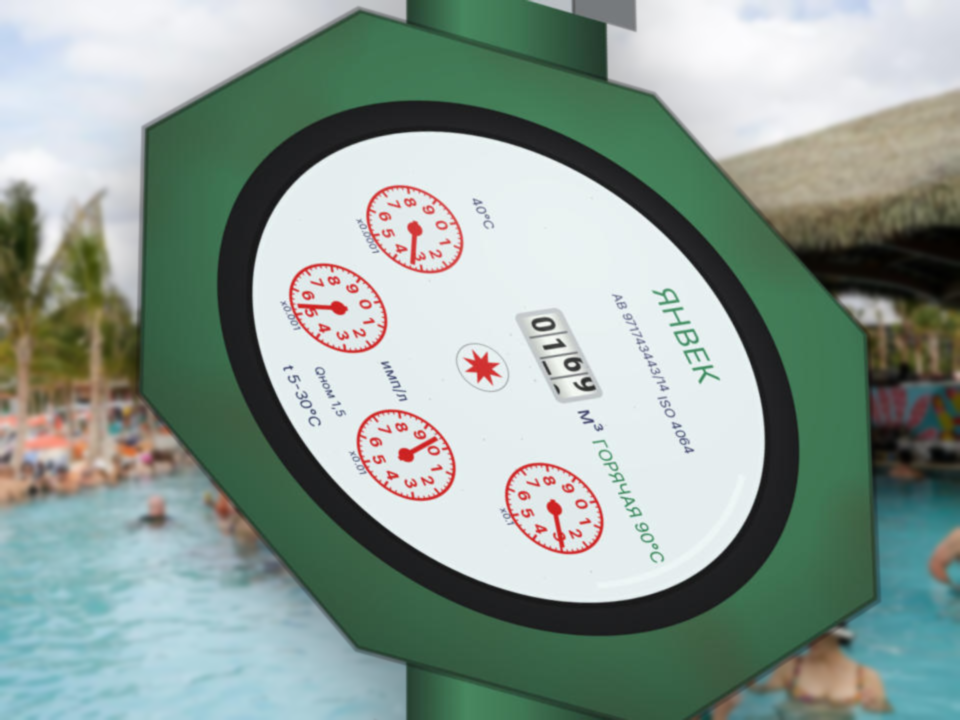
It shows 169.2953; m³
